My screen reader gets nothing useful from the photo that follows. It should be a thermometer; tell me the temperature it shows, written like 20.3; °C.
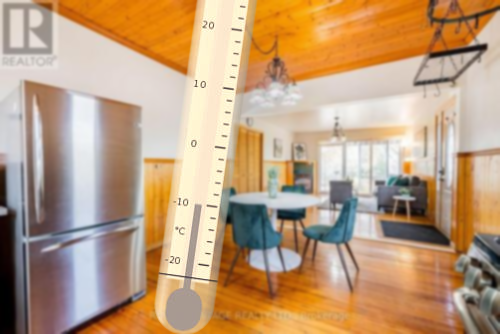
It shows -10; °C
